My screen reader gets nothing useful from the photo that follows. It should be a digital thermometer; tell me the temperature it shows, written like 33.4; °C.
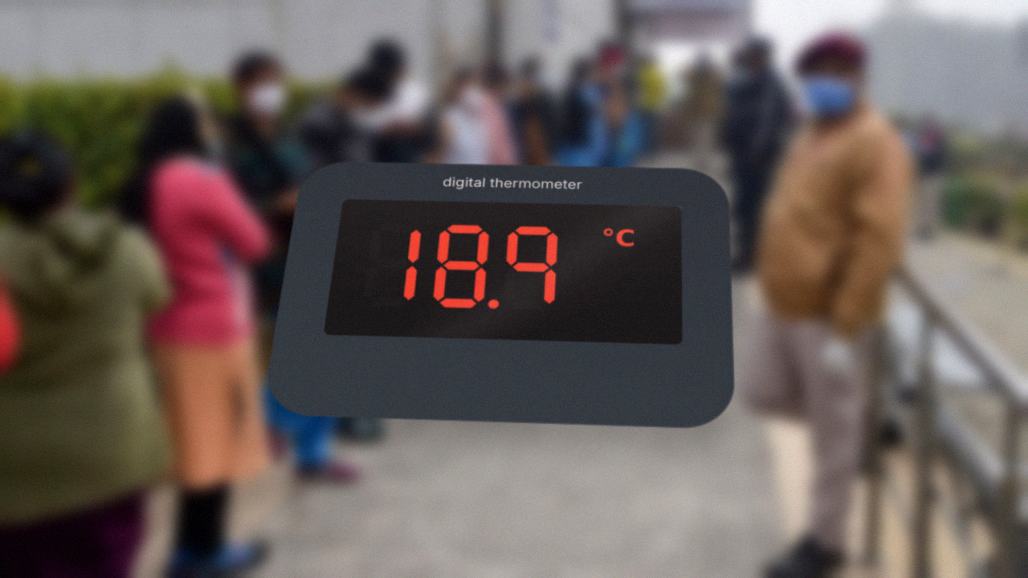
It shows 18.9; °C
